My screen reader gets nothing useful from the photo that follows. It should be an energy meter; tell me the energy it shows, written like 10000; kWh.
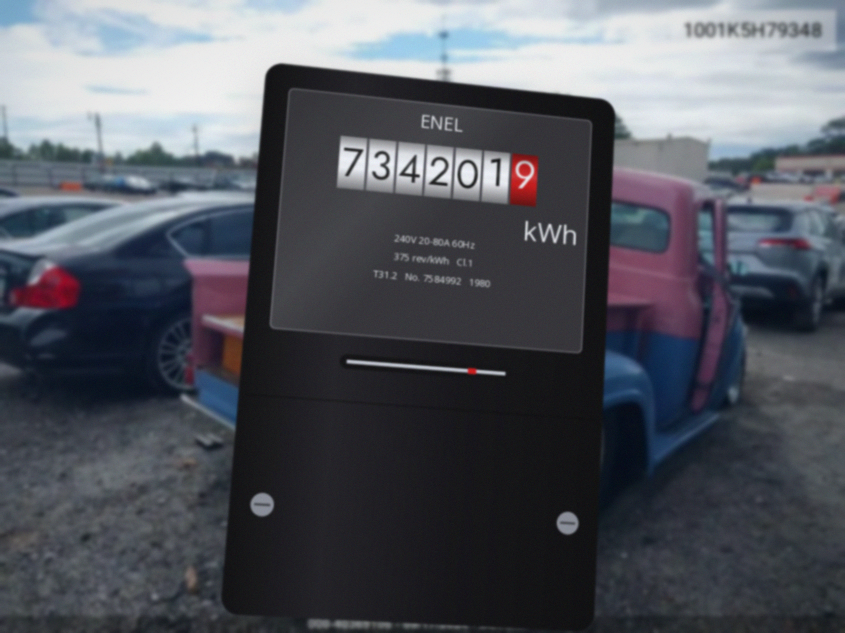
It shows 734201.9; kWh
